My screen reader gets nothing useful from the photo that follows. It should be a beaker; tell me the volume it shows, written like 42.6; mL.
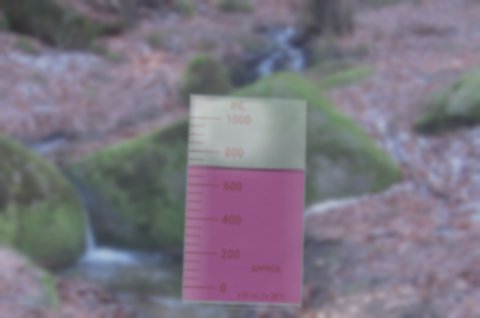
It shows 700; mL
